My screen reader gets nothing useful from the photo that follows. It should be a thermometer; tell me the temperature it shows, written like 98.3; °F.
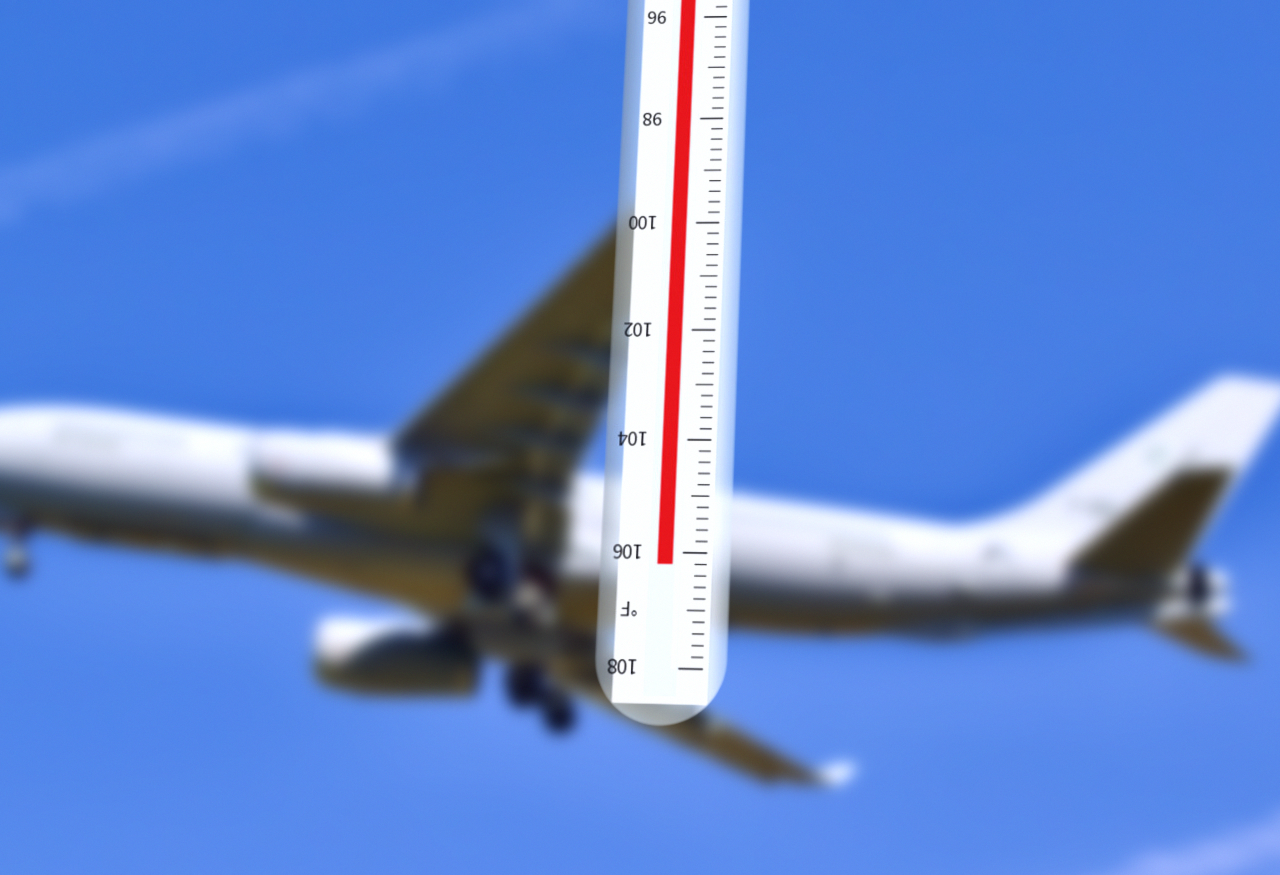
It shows 106.2; °F
